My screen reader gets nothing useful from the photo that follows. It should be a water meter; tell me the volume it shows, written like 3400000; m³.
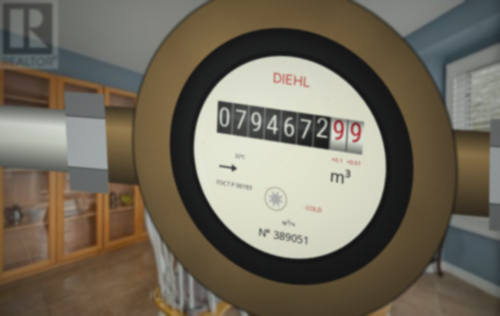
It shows 794672.99; m³
